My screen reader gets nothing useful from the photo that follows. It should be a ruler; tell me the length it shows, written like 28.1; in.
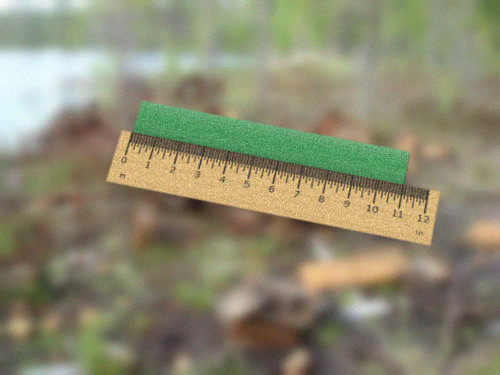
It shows 11; in
